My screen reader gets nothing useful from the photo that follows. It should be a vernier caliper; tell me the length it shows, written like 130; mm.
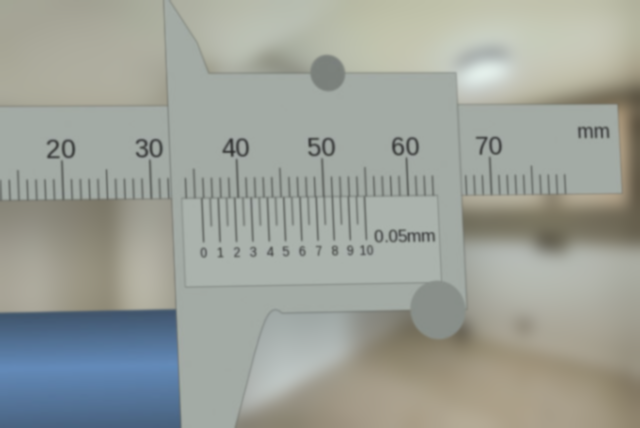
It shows 35.8; mm
